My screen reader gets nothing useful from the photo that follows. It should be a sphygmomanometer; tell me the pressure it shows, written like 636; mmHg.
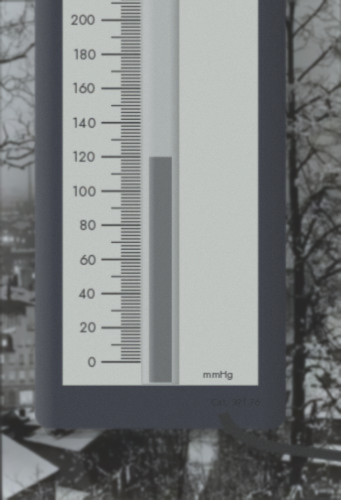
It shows 120; mmHg
